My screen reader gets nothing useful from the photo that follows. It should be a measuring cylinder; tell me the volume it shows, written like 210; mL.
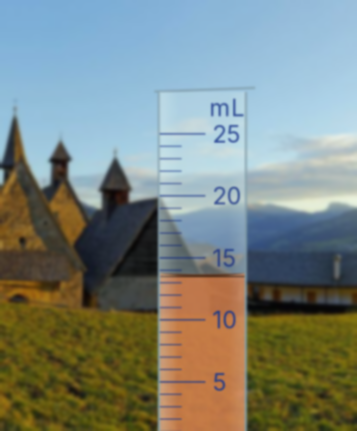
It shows 13.5; mL
